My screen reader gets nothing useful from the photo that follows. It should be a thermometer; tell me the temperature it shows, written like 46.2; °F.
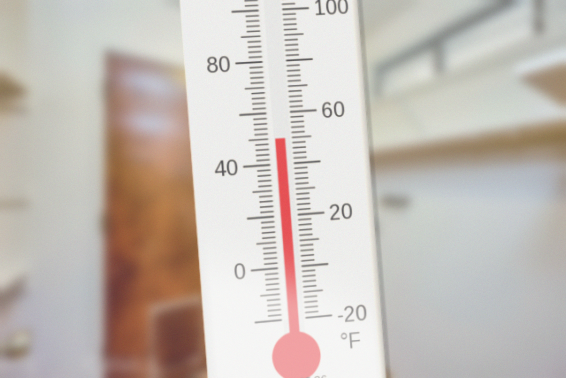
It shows 50; °F
